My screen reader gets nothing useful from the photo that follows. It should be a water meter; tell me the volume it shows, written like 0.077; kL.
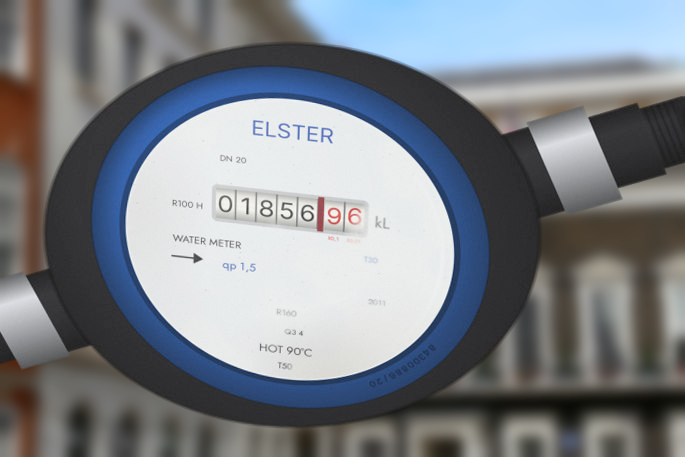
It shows 1856.96; kL
